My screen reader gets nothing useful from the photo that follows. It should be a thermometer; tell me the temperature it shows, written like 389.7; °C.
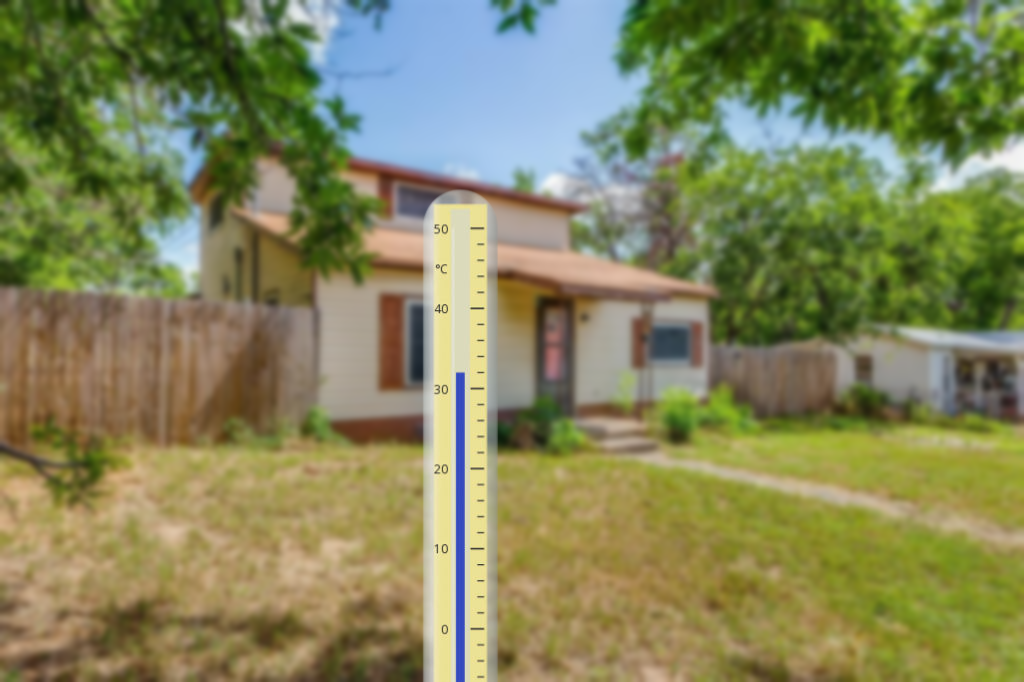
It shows 32; °C
